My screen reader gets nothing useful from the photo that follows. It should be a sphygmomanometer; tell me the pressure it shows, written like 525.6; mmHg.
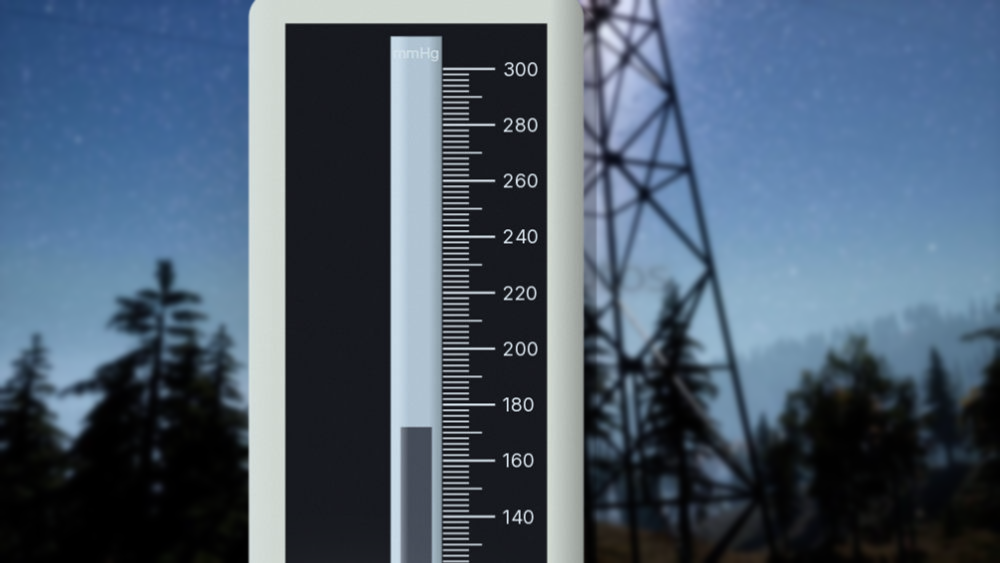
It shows 172; mmHg
